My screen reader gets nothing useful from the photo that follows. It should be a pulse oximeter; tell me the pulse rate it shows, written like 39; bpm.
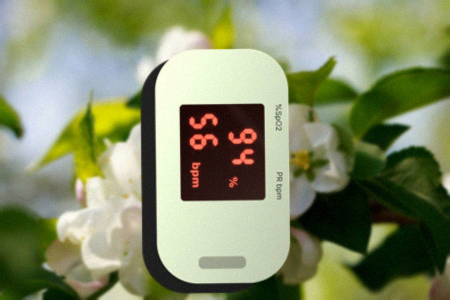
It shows 56; bpm
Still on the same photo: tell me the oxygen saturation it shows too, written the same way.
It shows 94; %
